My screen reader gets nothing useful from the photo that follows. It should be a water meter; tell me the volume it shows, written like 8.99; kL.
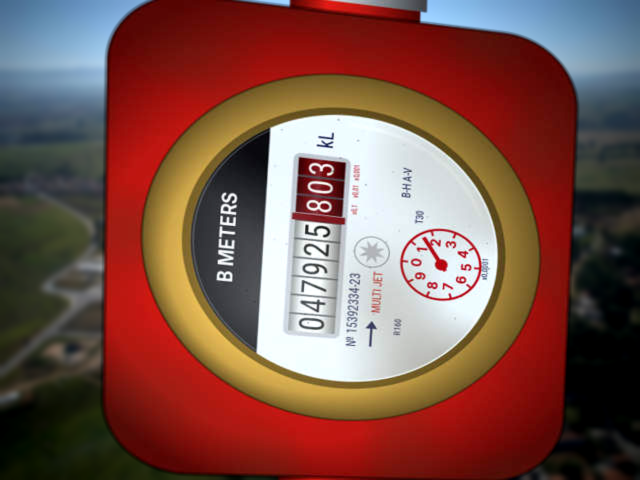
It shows 47925.8031; kL
